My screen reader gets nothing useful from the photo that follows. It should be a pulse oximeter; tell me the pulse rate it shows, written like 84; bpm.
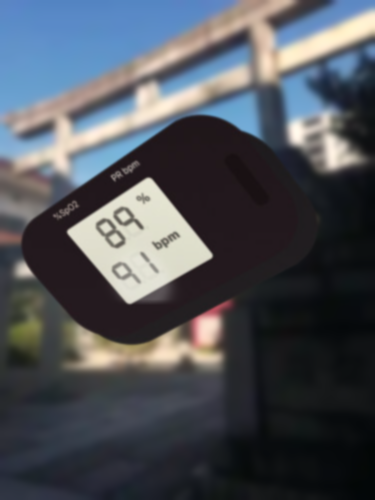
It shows 91; bpm
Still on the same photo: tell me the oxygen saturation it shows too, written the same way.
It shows 89; %
